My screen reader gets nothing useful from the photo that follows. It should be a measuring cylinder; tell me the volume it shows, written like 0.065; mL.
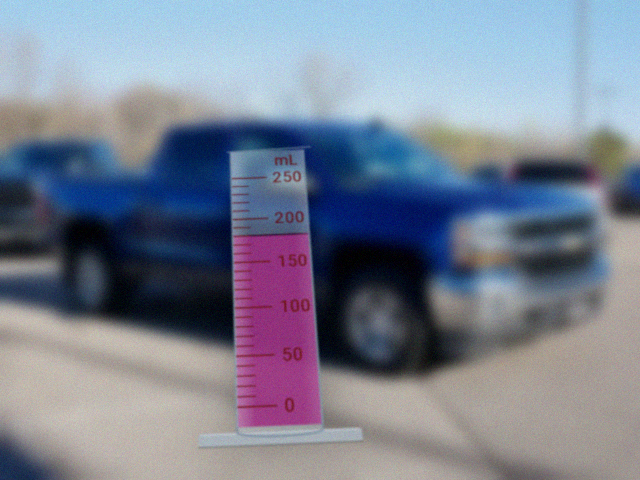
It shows 180; mL
